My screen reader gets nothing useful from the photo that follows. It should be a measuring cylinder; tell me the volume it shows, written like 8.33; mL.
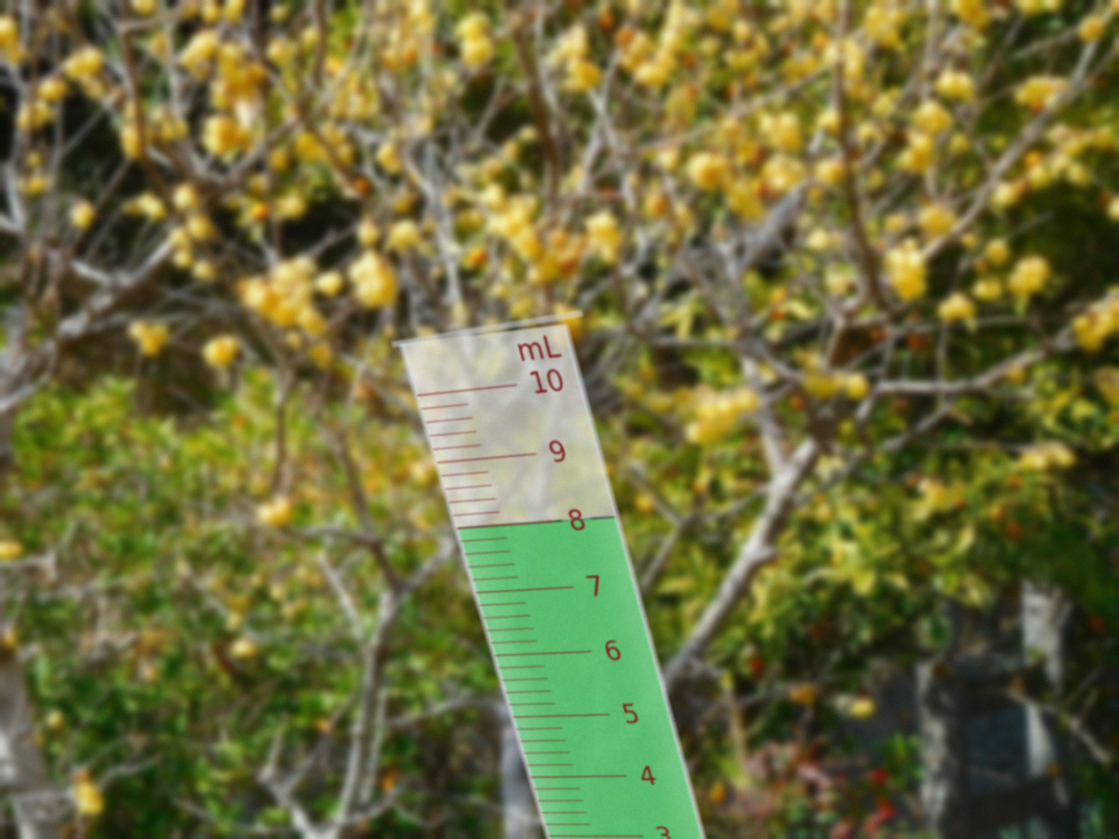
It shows 8; mL
